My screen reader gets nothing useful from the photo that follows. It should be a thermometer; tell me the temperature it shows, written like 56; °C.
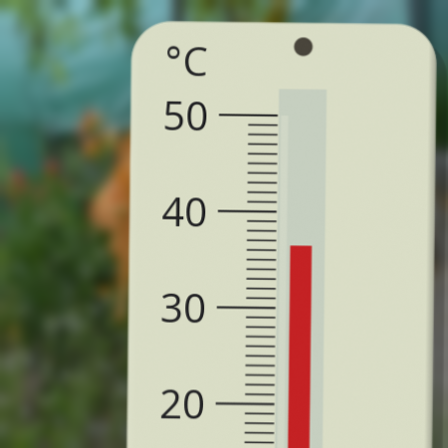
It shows 36.5; °C
